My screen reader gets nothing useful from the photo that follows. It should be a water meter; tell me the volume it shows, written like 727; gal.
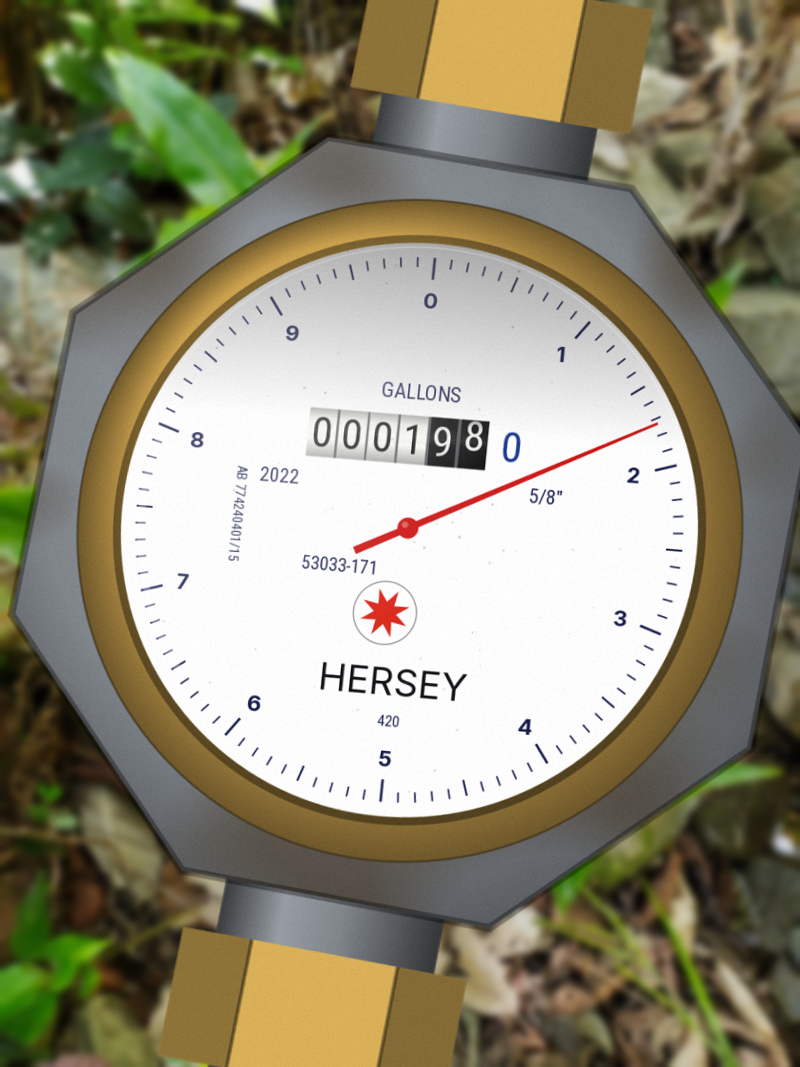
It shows 1981.7; gal
